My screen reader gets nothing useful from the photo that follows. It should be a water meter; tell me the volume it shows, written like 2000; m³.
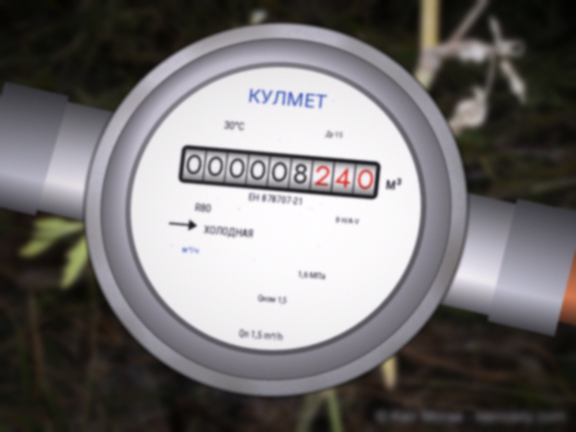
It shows 8.240; m³
